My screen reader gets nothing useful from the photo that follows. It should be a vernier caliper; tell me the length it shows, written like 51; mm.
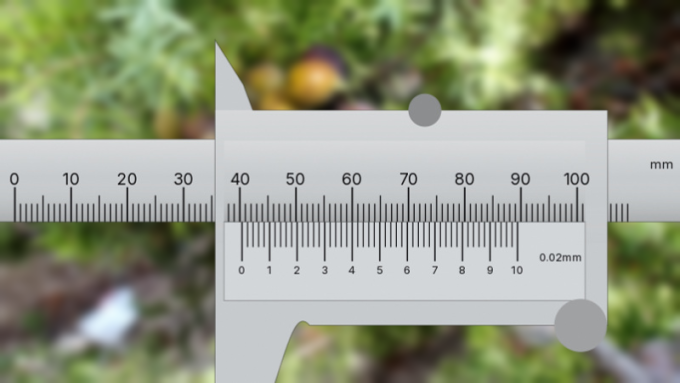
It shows 40.4; mm
